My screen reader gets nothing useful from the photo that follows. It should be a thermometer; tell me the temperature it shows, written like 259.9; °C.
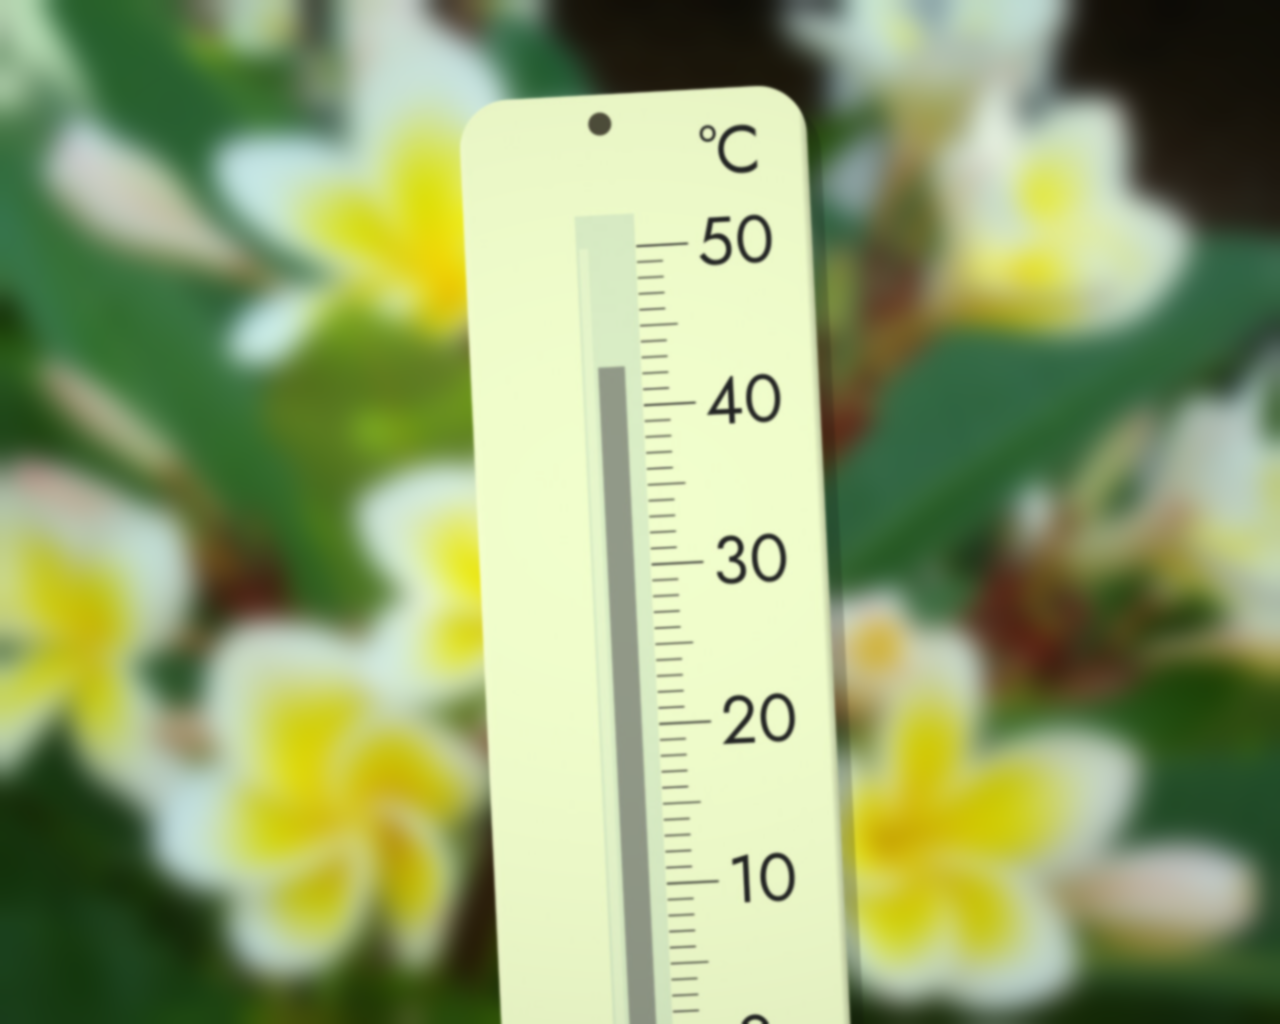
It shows 42.5; °C
